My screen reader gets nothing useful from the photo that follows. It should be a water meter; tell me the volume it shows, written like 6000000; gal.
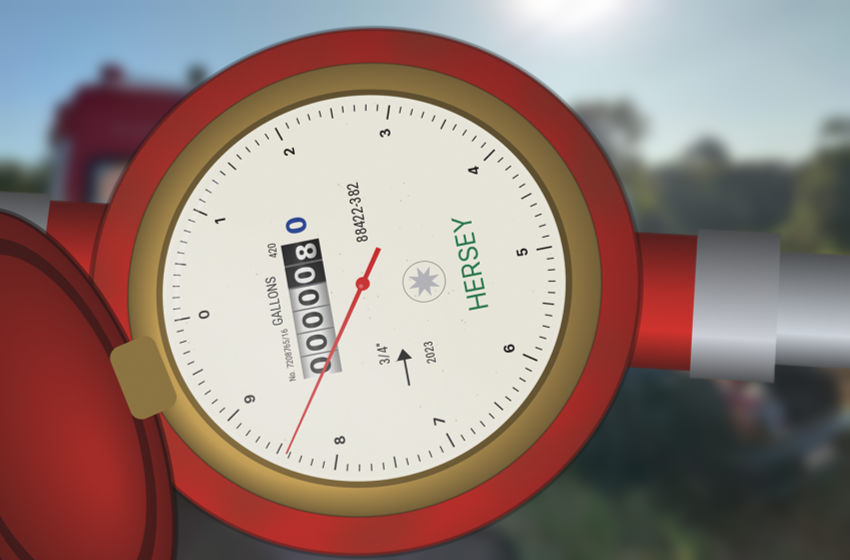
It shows 78.4; gal
